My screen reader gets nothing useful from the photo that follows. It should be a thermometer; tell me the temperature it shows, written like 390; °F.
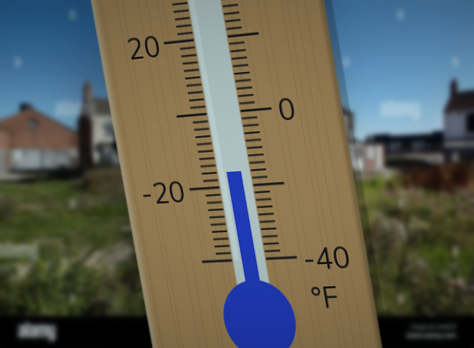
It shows -16; °F
